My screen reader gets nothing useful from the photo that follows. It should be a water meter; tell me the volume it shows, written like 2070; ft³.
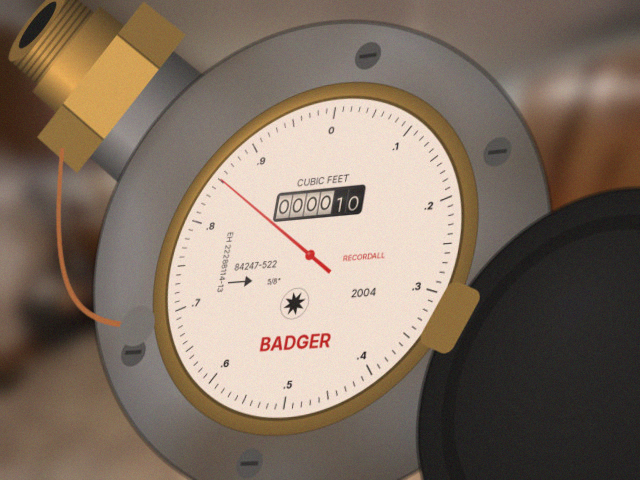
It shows 9.85; ft³
